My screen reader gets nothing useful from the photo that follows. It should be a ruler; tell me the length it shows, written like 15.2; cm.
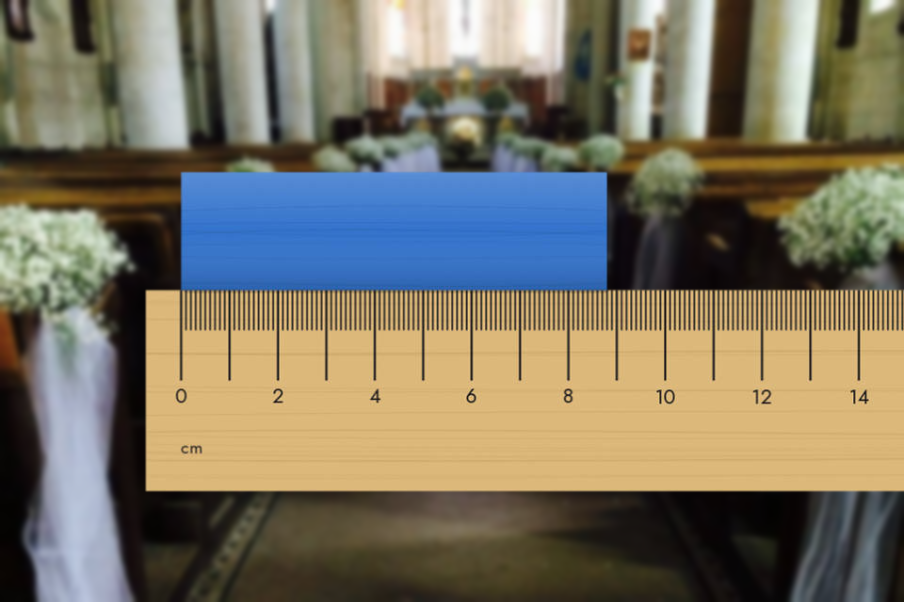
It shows 8.8; cm
